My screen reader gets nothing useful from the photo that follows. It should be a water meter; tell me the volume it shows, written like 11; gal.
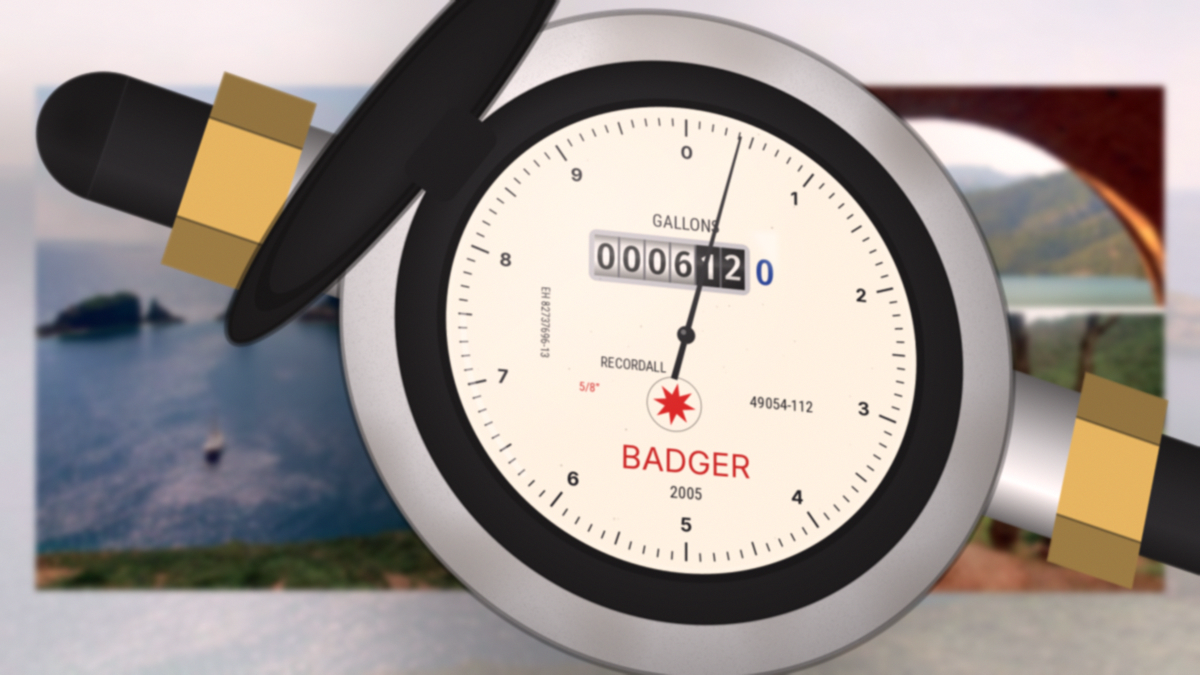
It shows 6120.4; gal
